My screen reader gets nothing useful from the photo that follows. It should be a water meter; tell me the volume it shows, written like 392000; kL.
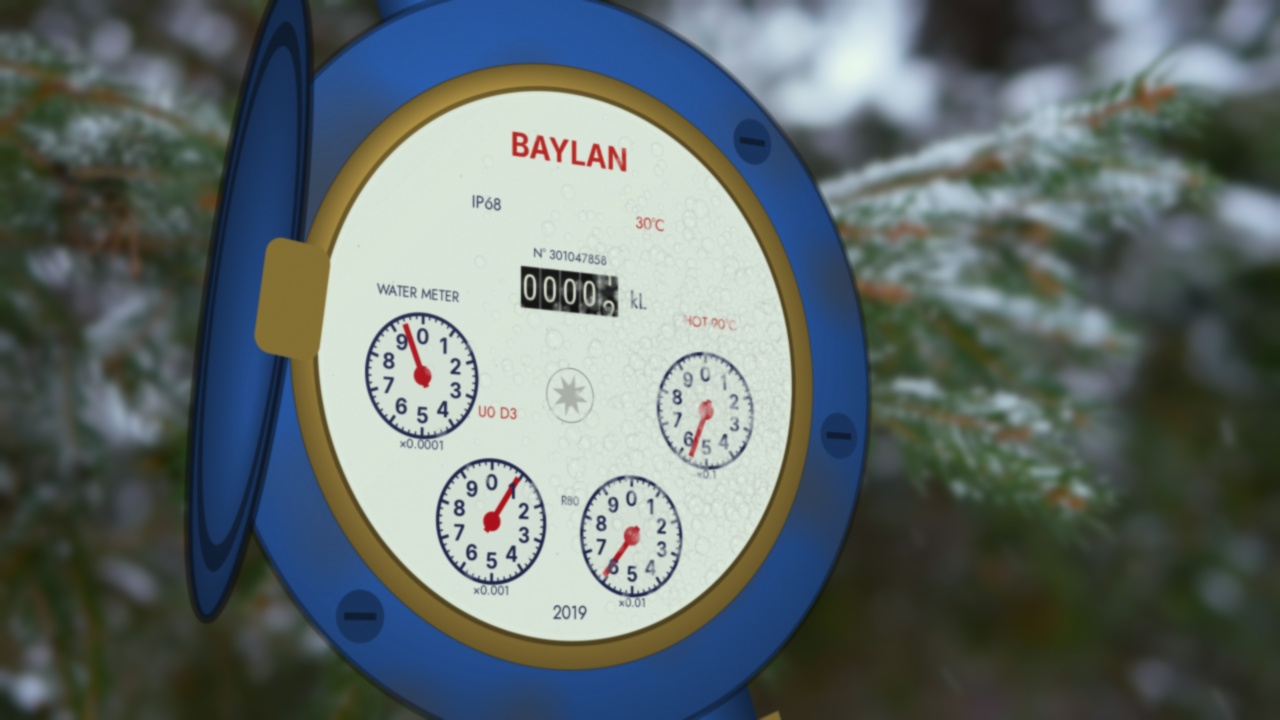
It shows 1.5609; kL
